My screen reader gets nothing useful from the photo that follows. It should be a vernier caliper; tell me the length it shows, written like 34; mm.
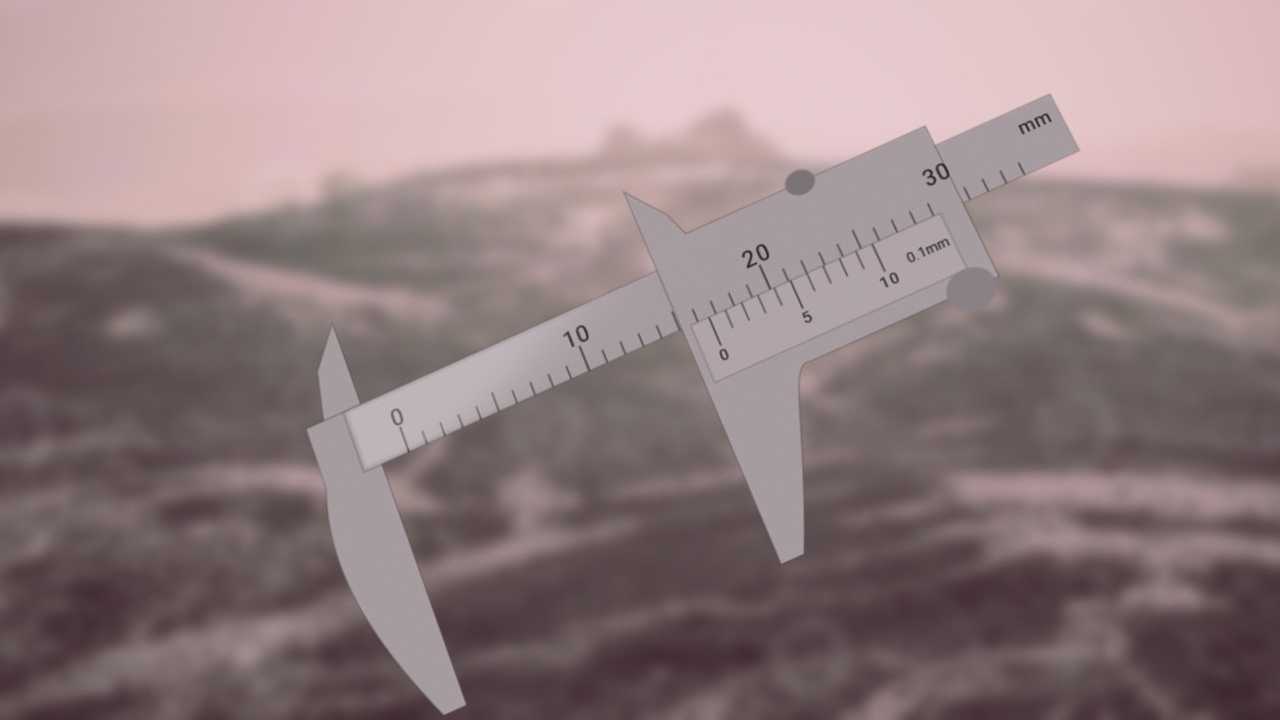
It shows 16.6; mm
